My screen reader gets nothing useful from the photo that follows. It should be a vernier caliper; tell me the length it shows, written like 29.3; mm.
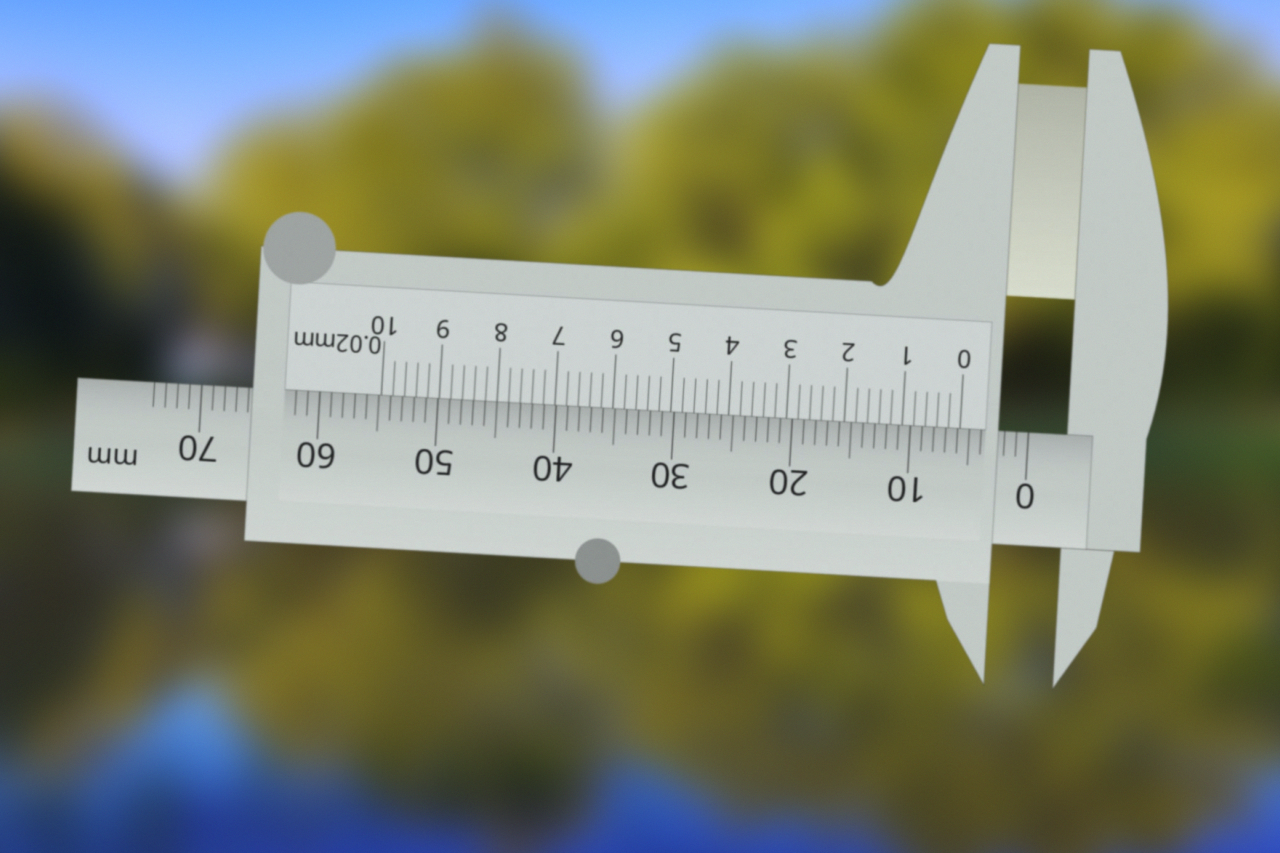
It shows 5.8; mm
